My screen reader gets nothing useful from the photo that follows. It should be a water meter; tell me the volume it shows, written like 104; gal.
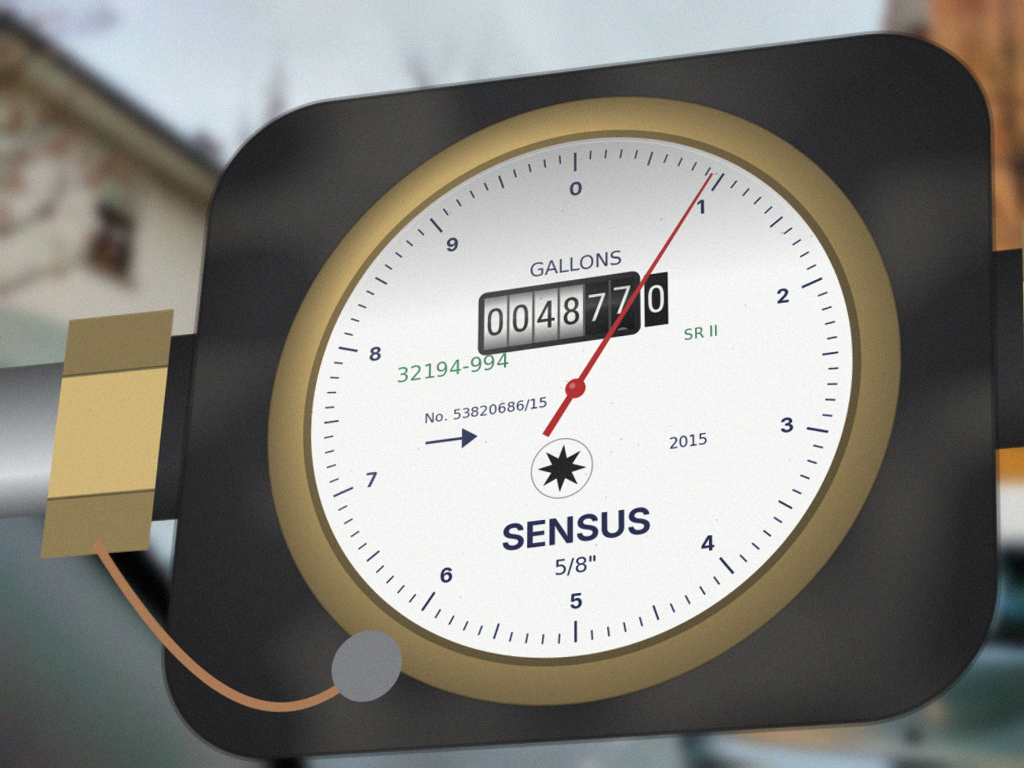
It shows 48770.9; gal
